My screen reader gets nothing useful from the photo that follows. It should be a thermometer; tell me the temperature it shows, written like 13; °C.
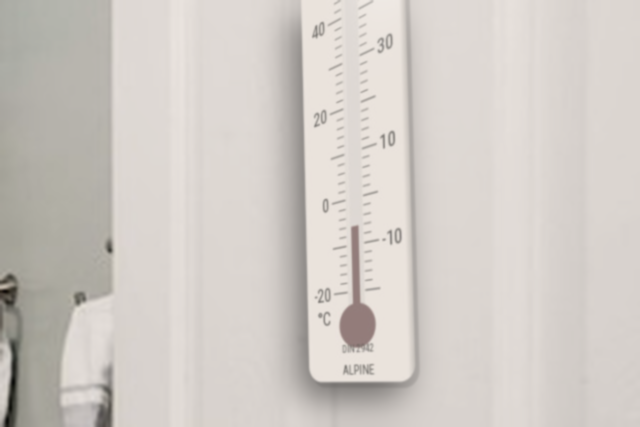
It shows -6; °C
